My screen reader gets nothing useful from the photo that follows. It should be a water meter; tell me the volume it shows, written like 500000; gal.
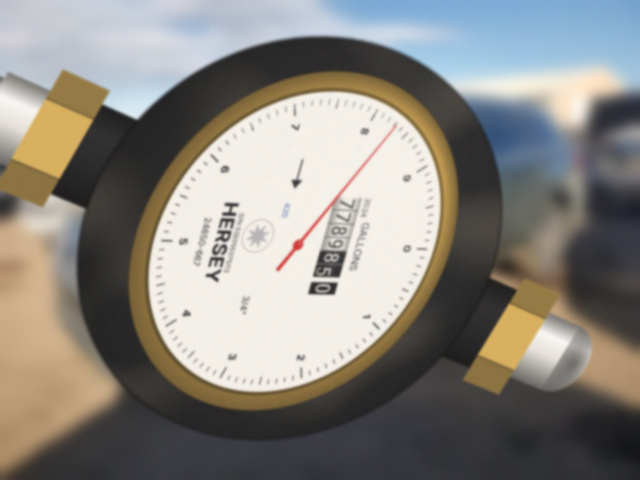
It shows 7789848.3; gal
